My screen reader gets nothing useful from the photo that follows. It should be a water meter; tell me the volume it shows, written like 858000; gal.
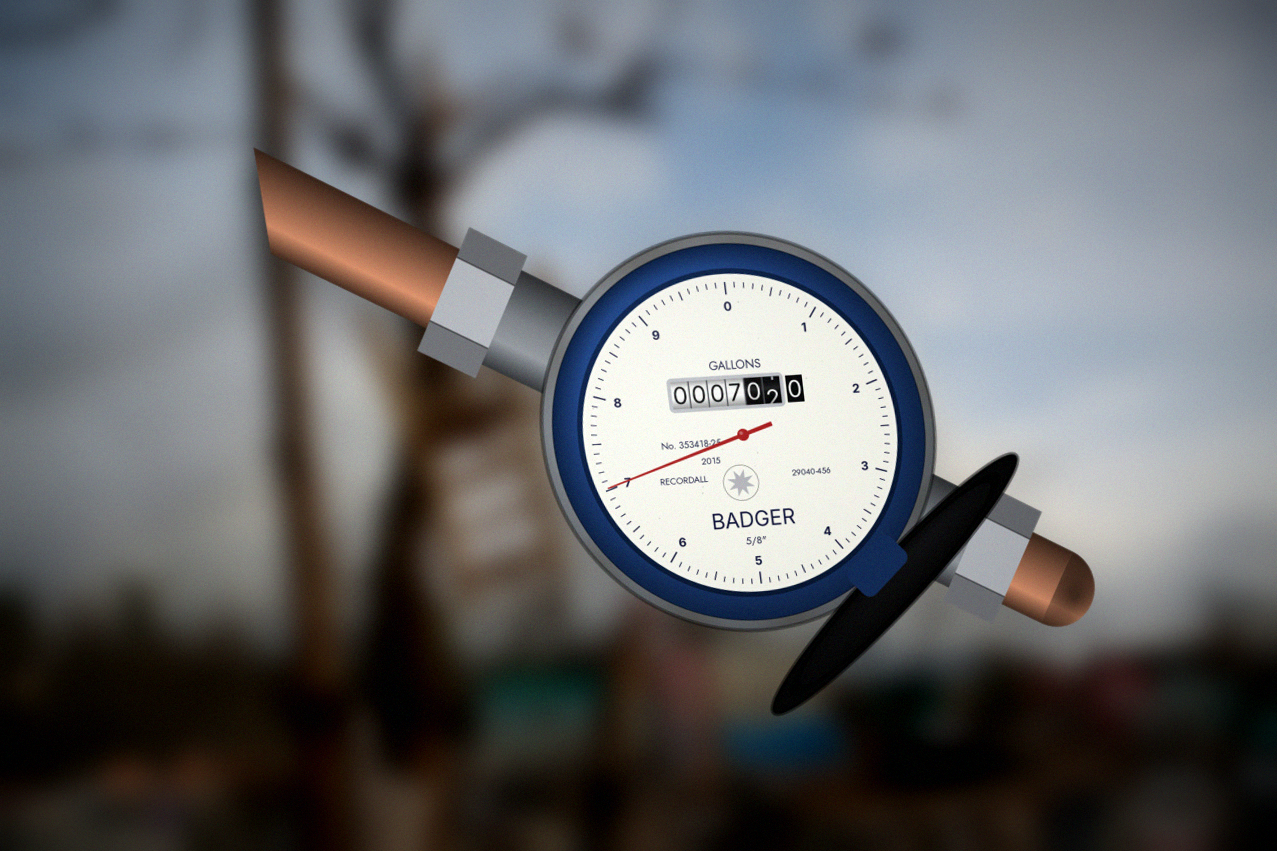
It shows 7017.0; gal
